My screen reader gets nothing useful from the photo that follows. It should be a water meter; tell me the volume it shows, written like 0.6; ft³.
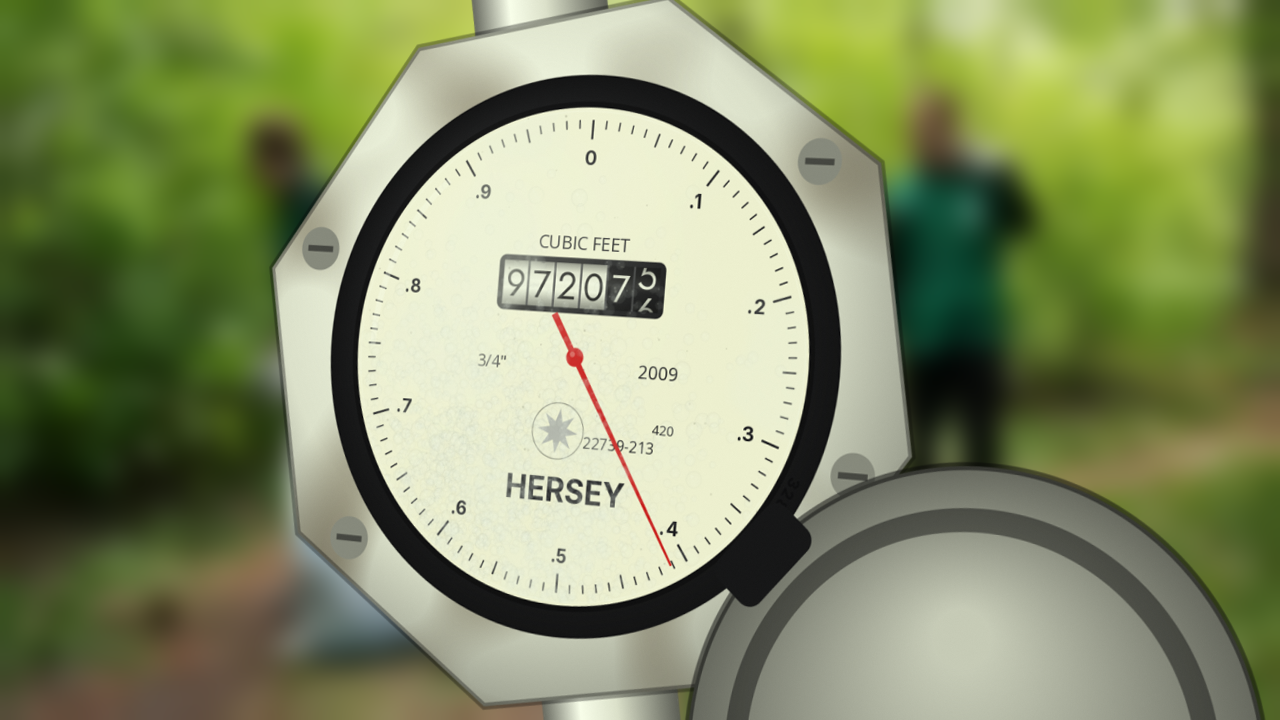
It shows 972075.41; ft³
